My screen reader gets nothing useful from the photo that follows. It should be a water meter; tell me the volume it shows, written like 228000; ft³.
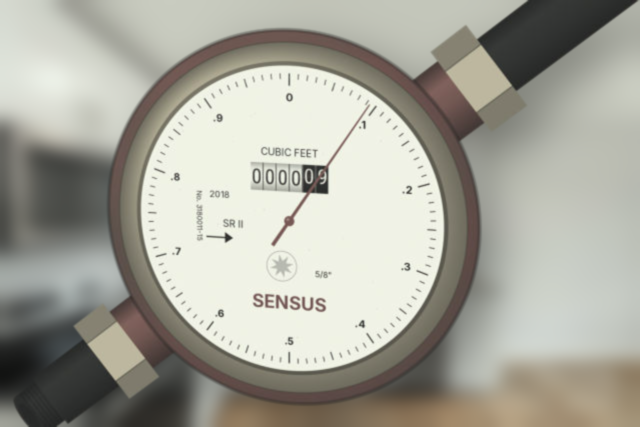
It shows 9.09; ft³
